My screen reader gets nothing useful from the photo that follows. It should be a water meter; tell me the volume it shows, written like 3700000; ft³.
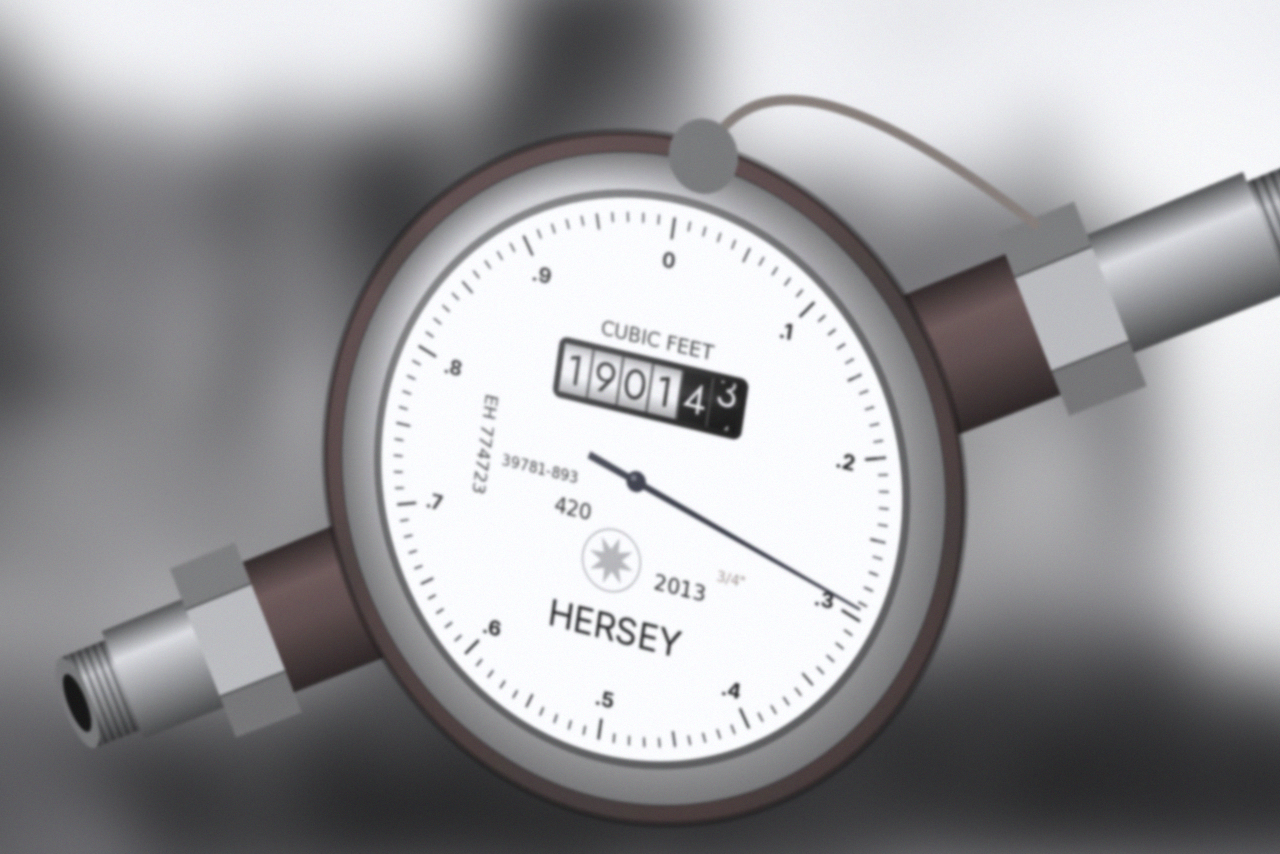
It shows 190143.29; ft³
